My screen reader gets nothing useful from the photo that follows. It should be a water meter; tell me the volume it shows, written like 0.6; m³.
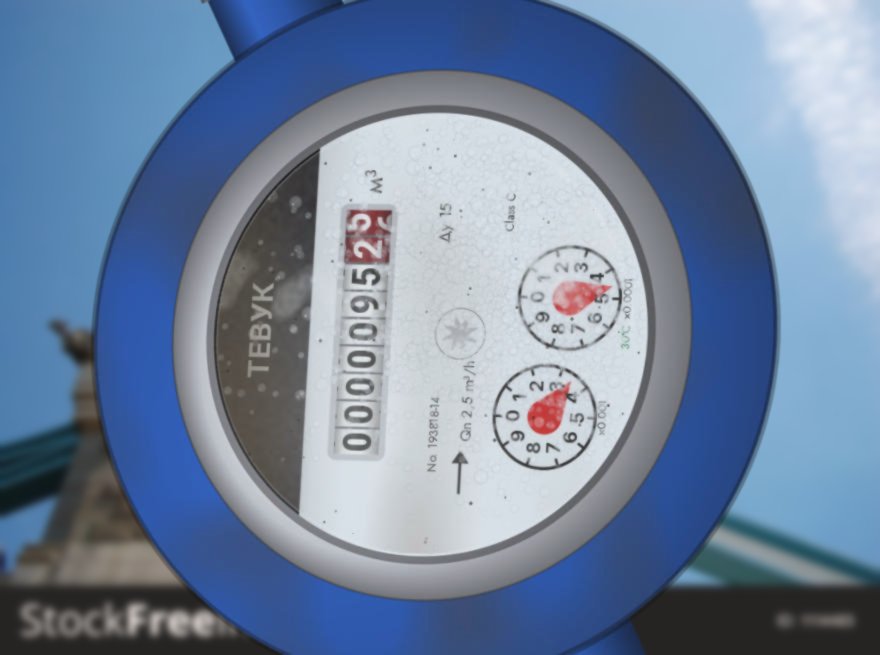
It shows 95.2534; m³
